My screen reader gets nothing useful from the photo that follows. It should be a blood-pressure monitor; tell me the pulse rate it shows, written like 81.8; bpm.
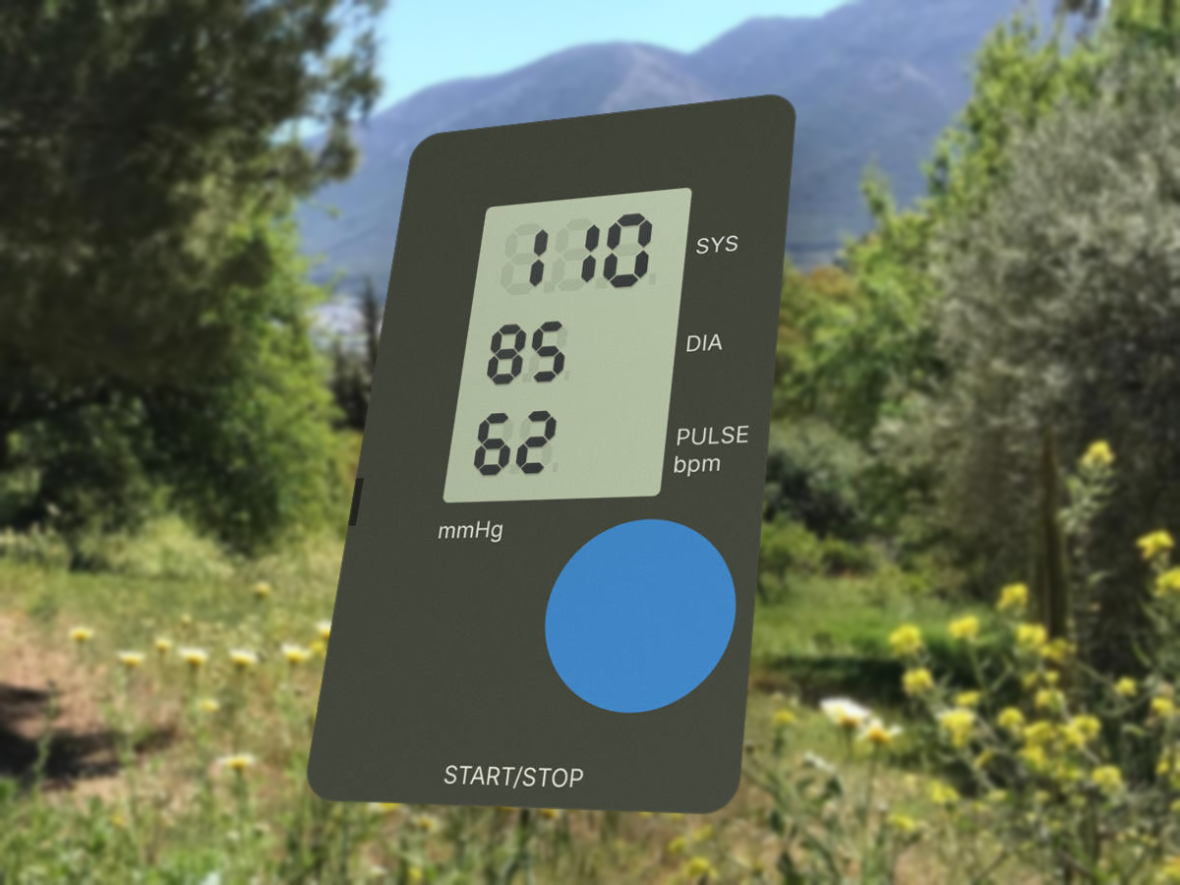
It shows 62; bpm
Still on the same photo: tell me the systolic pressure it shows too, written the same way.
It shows 110; mmHg
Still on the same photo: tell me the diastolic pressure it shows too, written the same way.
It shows 85; mmHg
